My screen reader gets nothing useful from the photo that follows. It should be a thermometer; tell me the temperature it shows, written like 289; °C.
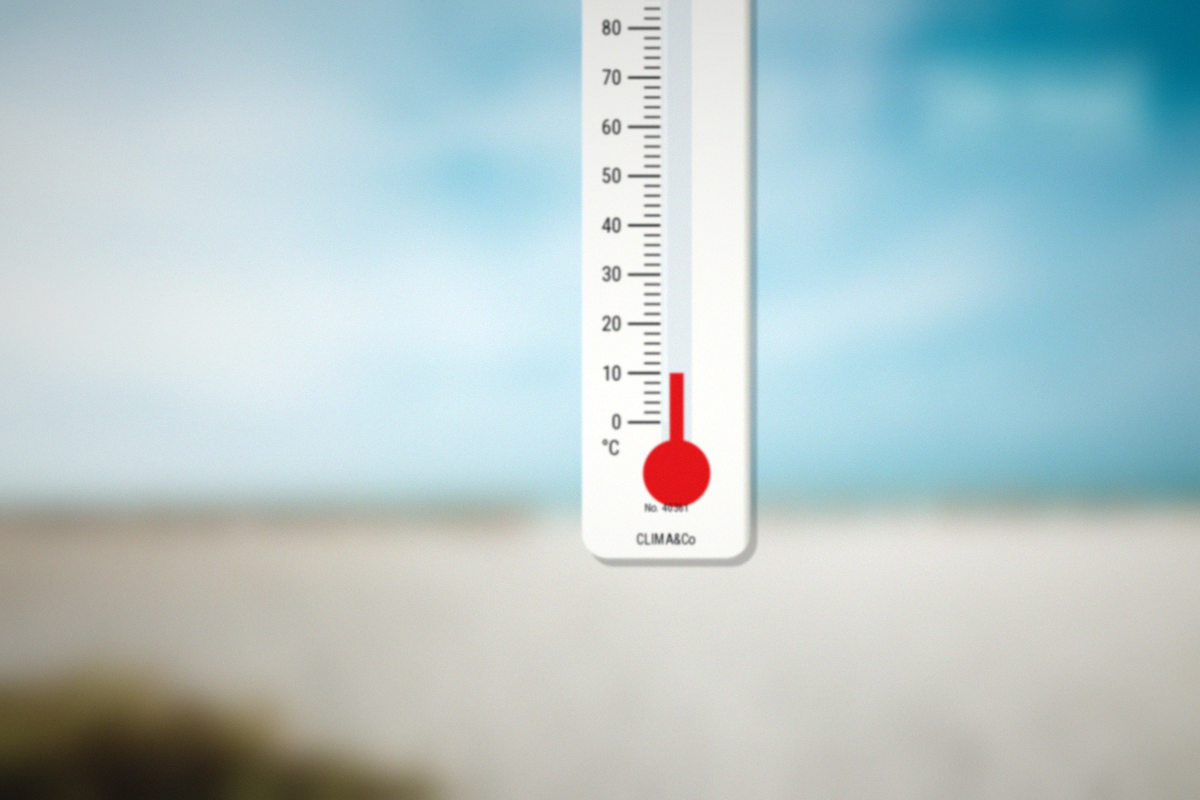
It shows 10; °C
